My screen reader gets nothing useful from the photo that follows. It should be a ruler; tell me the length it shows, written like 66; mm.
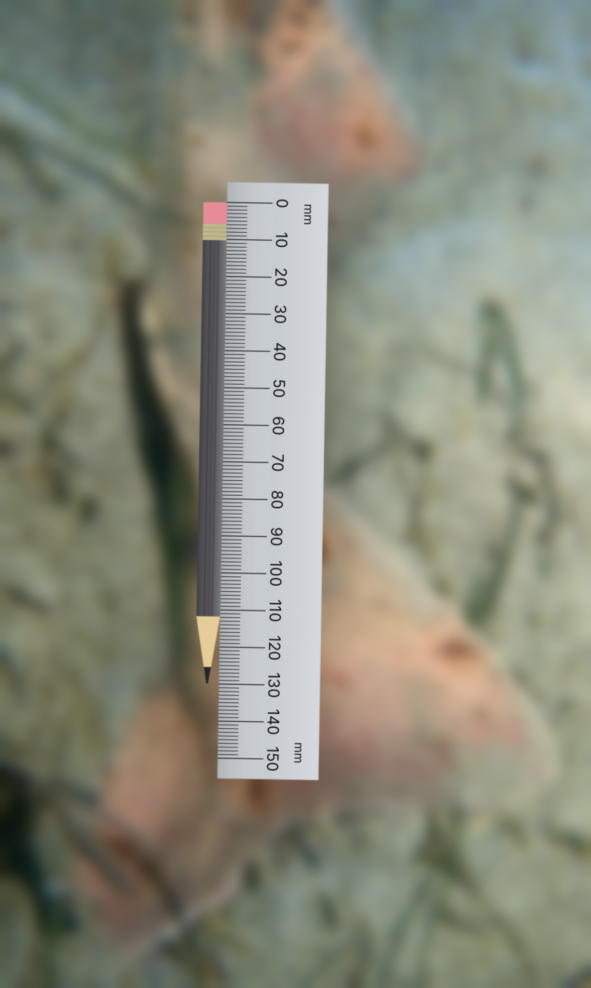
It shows 130; mm
